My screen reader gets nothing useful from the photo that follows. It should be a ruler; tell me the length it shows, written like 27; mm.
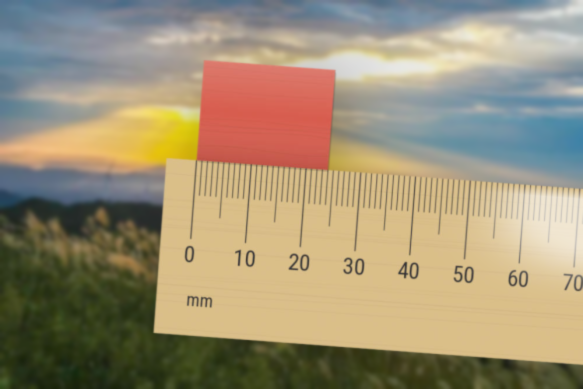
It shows 24; mm
